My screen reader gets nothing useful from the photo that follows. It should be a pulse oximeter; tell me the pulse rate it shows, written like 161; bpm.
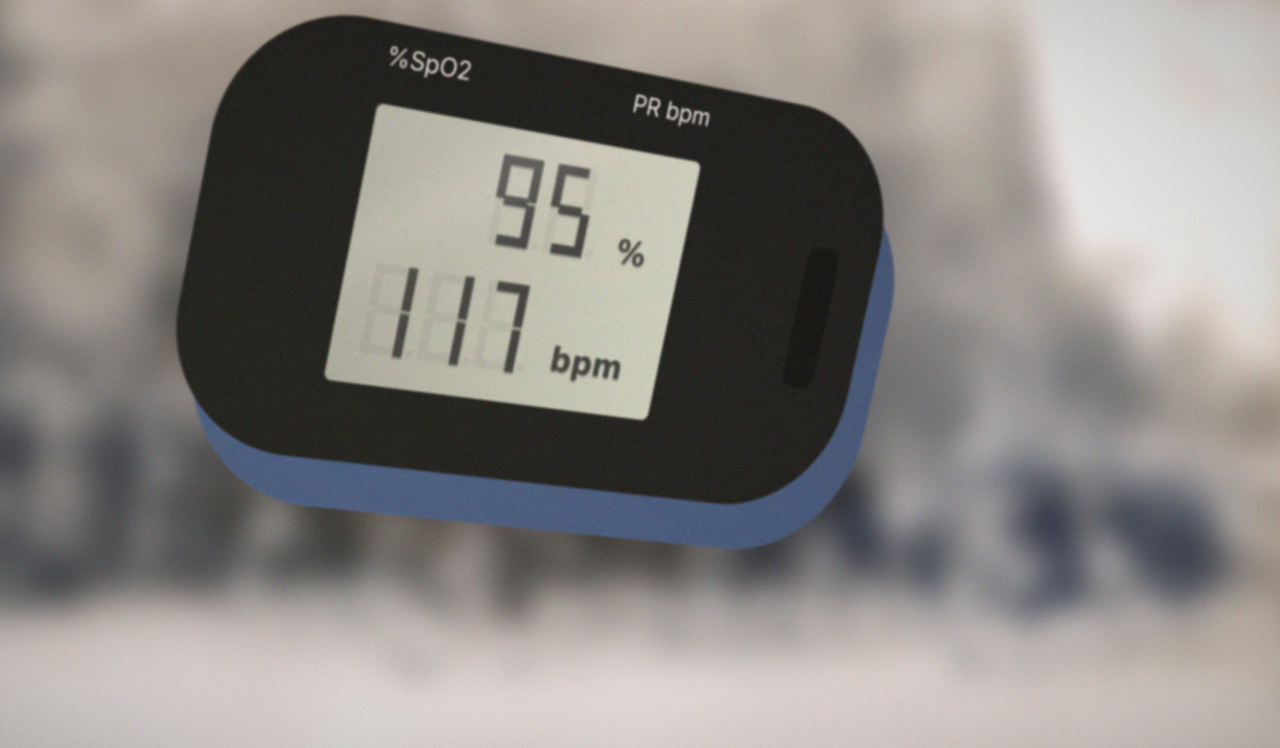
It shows 117; bpm
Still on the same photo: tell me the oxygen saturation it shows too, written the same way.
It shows 95; %
